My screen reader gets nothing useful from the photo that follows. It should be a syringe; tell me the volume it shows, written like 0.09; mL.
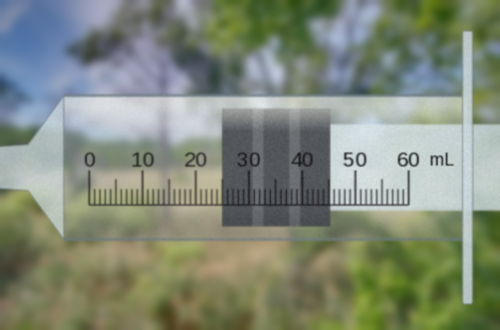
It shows 25; mL
